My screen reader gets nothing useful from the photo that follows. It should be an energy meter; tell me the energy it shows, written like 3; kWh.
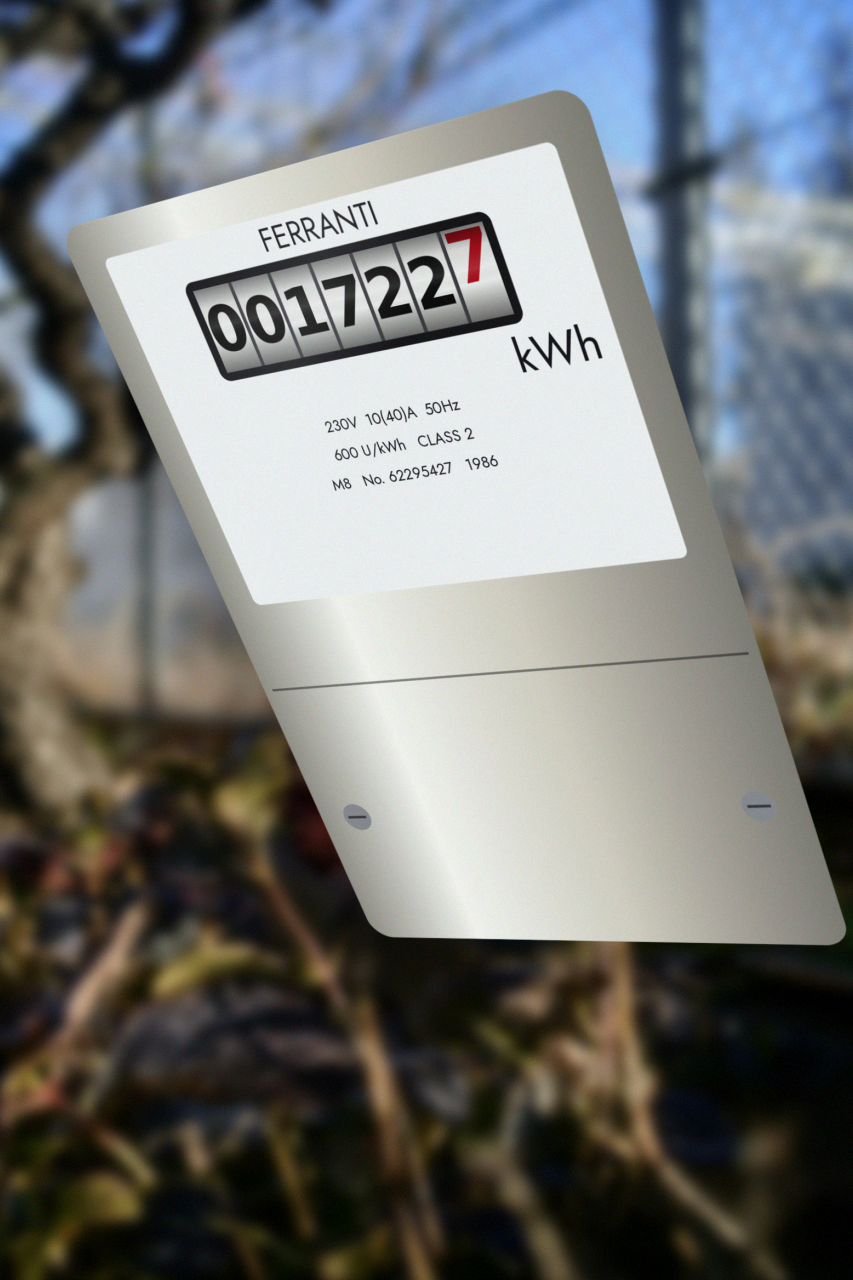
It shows 1722.7; kWh
